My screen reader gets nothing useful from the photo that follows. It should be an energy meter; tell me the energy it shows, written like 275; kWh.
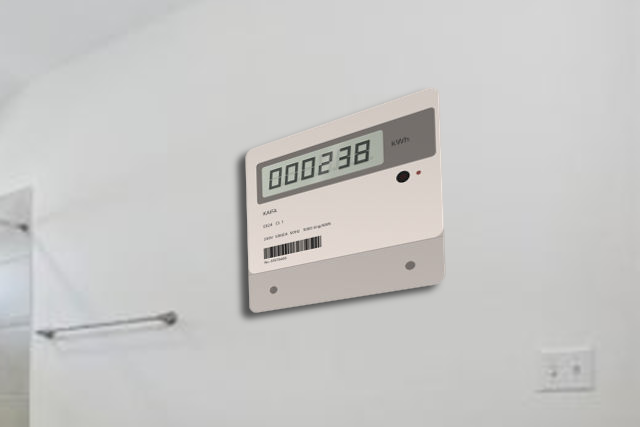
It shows 238; kWh
